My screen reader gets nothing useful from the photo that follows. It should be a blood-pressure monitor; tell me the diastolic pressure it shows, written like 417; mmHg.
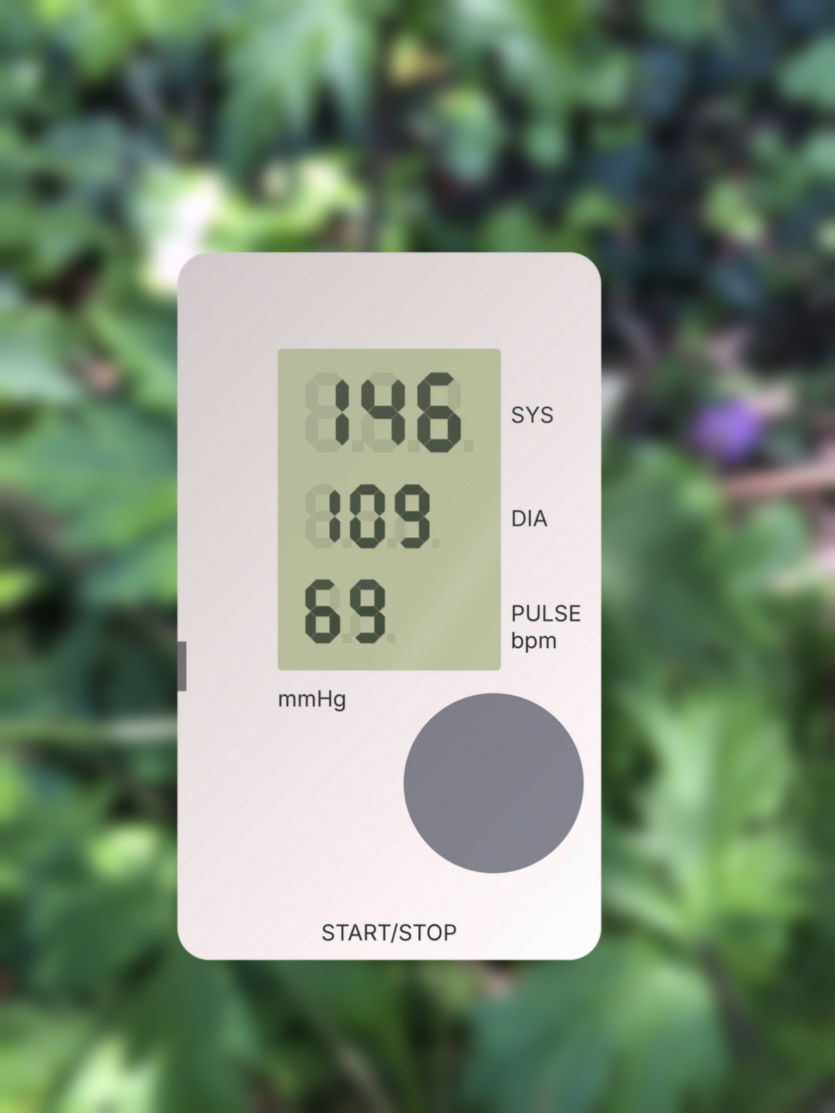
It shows 109; mmHg
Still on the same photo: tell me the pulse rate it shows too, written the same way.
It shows 69; bpm
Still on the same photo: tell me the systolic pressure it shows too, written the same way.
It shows 146; mmHg
